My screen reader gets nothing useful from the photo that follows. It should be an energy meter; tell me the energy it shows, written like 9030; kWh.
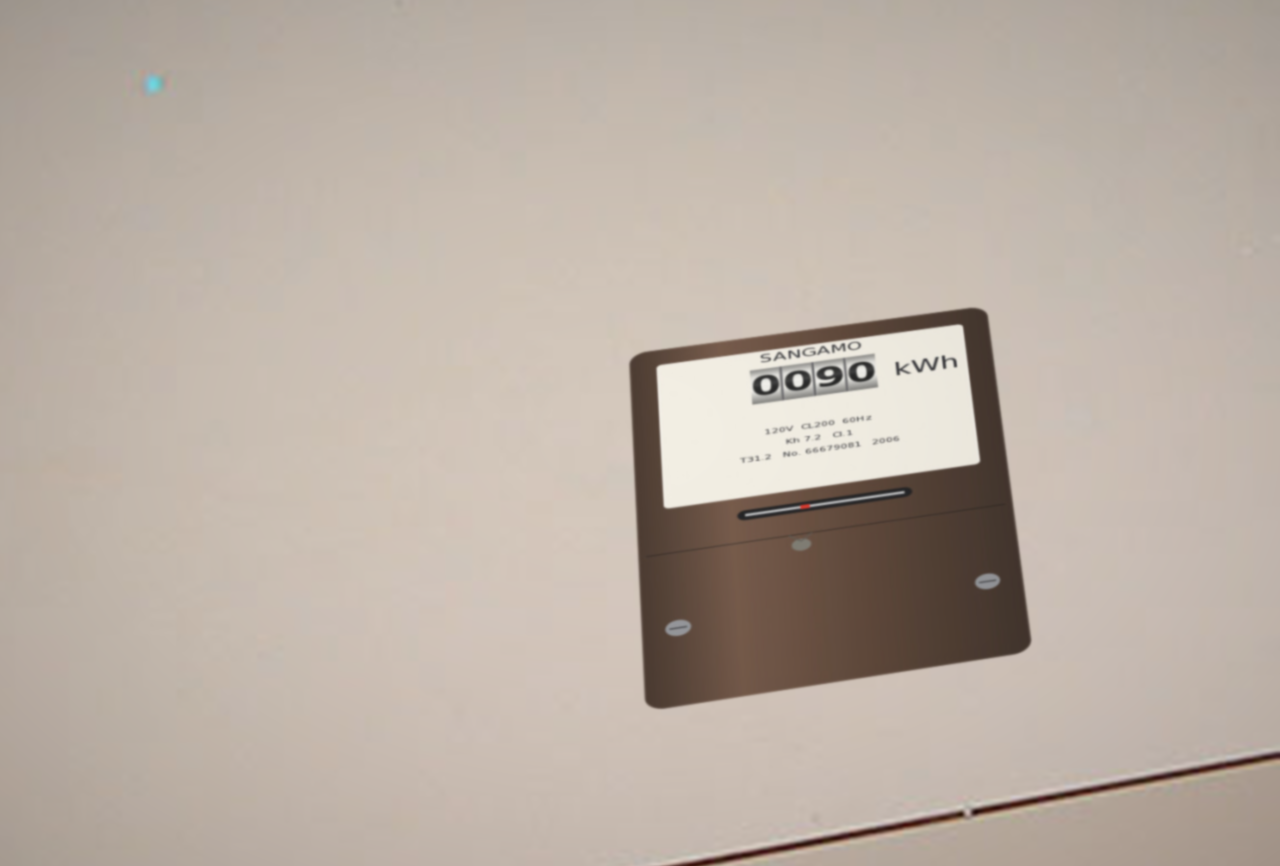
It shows 90; kWh
